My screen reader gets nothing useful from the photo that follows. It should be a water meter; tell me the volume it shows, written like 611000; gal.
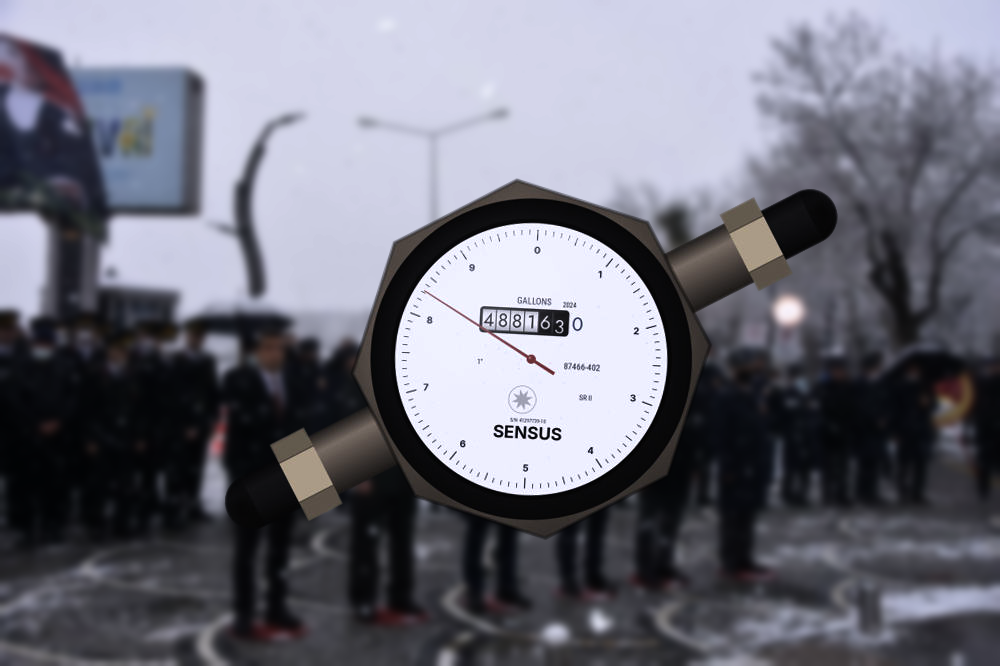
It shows 4881628.3; gal
